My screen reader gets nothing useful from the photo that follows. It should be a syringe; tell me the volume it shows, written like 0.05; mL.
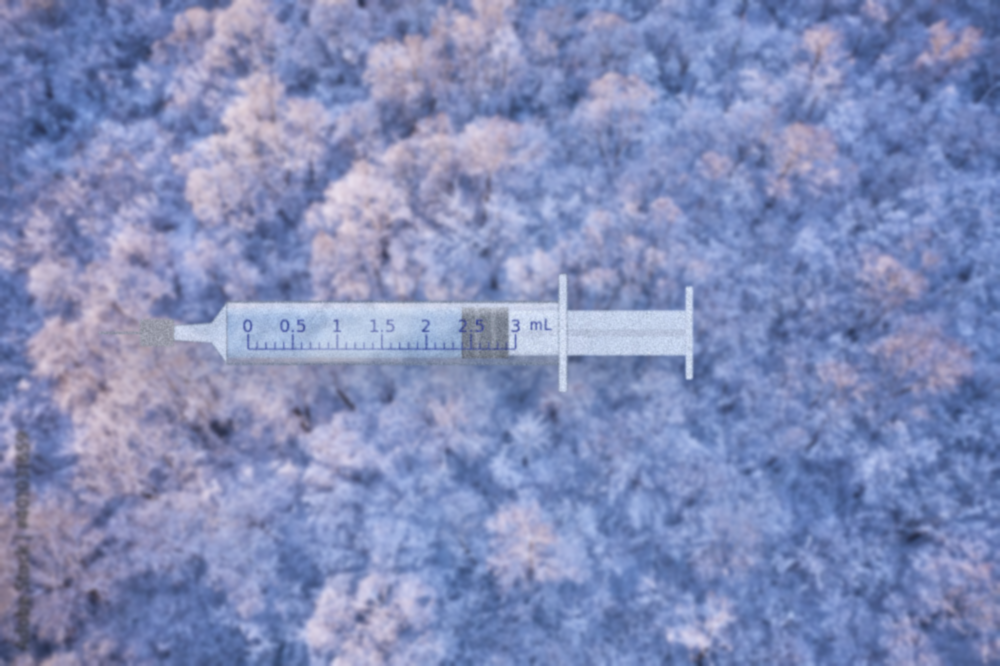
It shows 2.4; mL
